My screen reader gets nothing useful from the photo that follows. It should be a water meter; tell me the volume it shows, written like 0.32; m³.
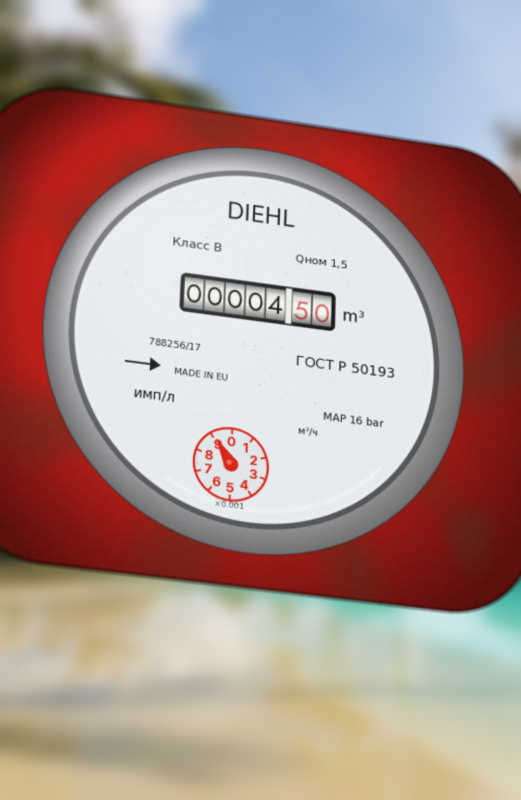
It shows 4.499; m³
